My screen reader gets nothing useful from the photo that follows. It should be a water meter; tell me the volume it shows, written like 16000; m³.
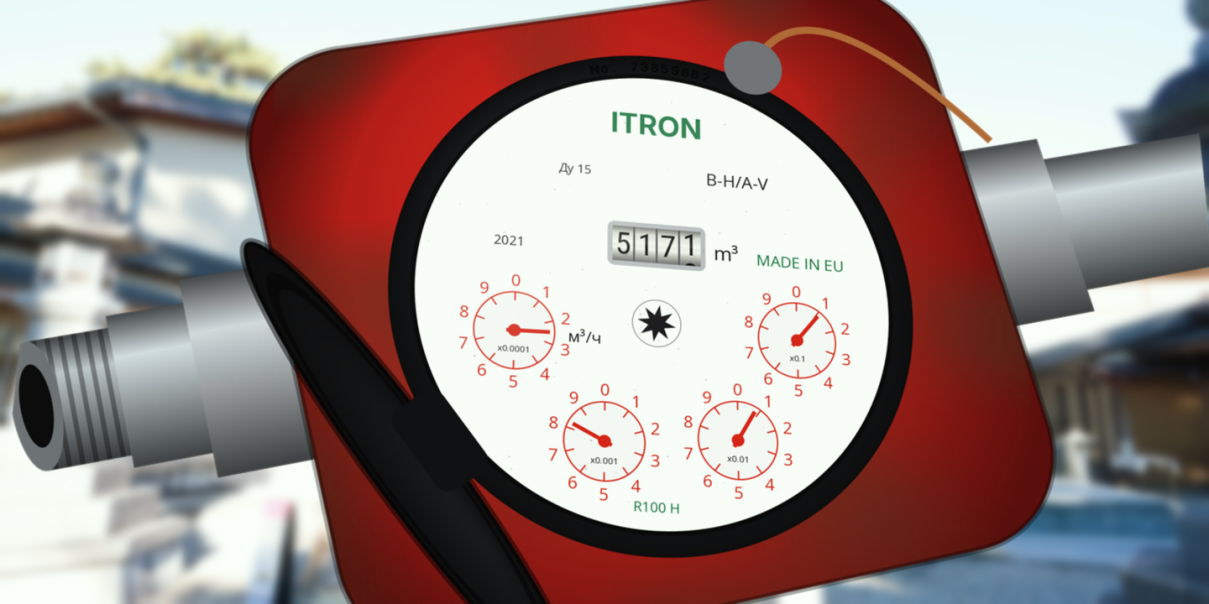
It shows 5171.1082; m³
